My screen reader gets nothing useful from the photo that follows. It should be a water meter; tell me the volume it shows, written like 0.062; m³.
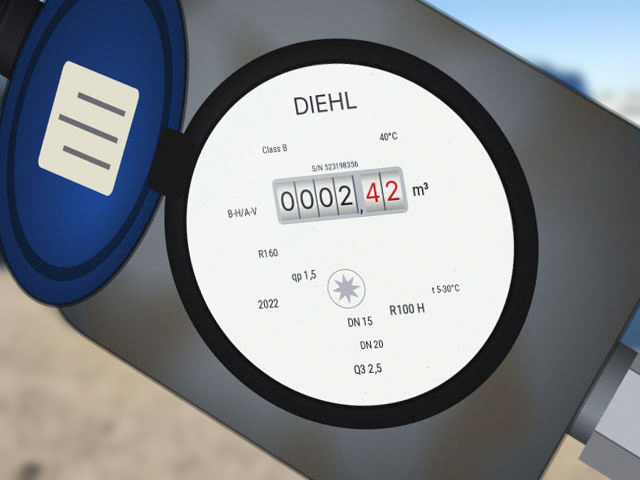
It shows 2.42; m³
